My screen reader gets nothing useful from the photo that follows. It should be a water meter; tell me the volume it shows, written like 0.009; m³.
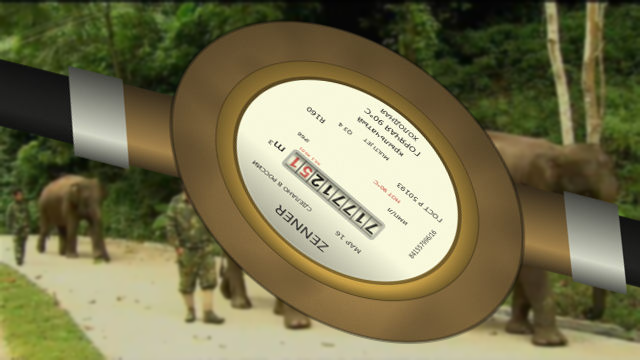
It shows 717712.51; m³
